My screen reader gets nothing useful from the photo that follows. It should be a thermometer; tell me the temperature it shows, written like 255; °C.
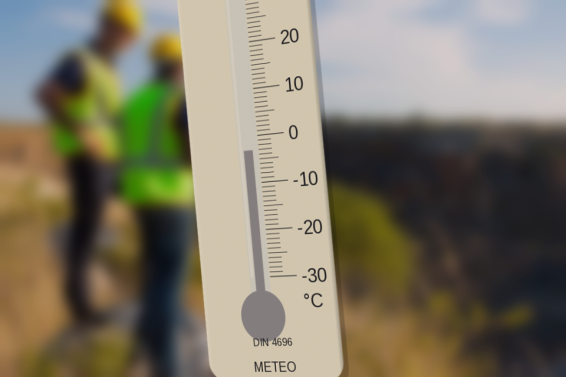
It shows -3; °C
